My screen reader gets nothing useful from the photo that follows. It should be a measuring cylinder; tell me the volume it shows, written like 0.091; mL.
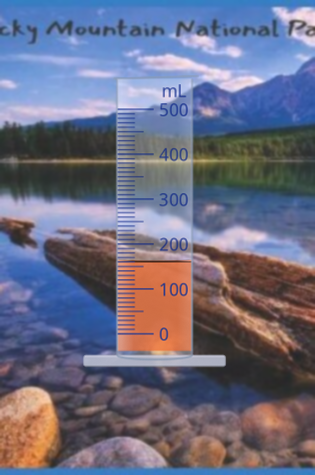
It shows 160; mL
